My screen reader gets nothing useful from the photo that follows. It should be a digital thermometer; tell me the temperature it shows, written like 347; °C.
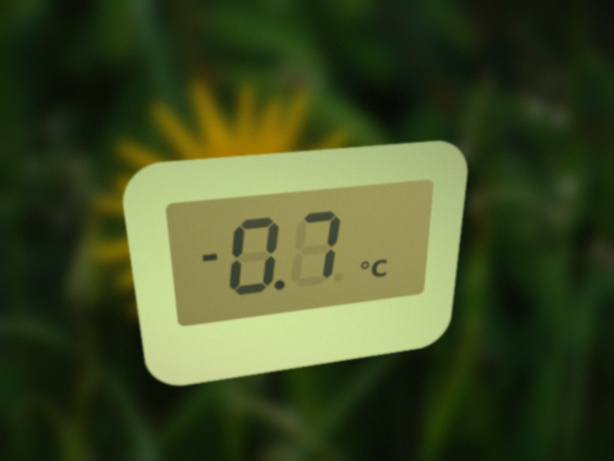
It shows -0.7; °C
